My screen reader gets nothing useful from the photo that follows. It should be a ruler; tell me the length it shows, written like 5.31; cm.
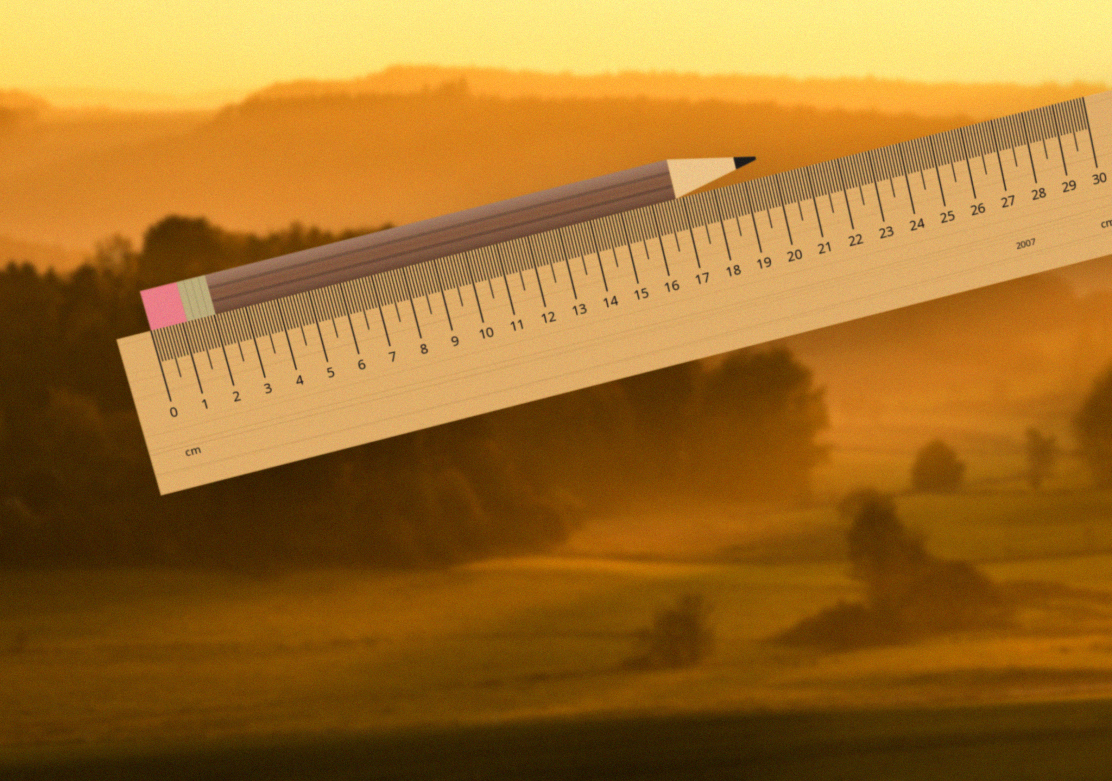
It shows 19.5; cm
